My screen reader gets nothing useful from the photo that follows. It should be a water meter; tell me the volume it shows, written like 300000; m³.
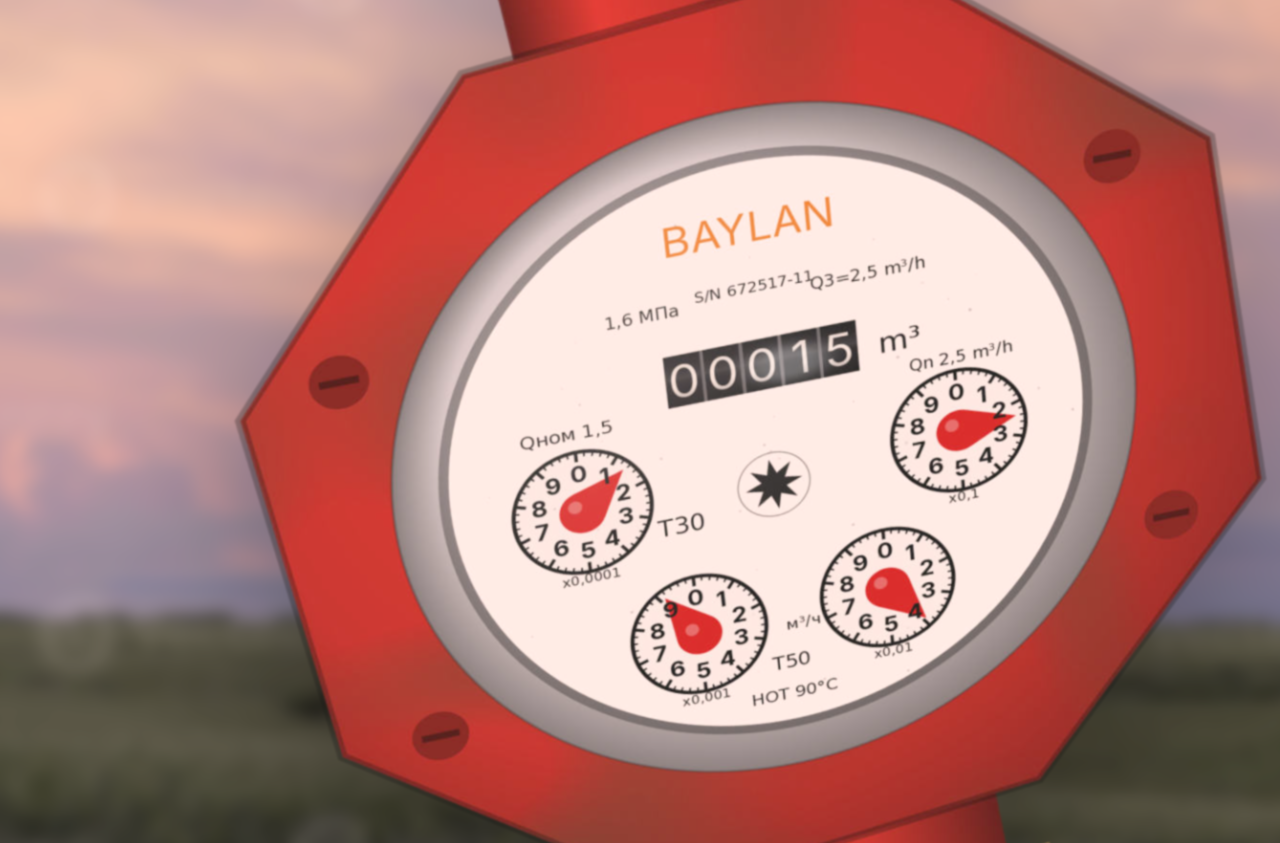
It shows 15.2391; m³
